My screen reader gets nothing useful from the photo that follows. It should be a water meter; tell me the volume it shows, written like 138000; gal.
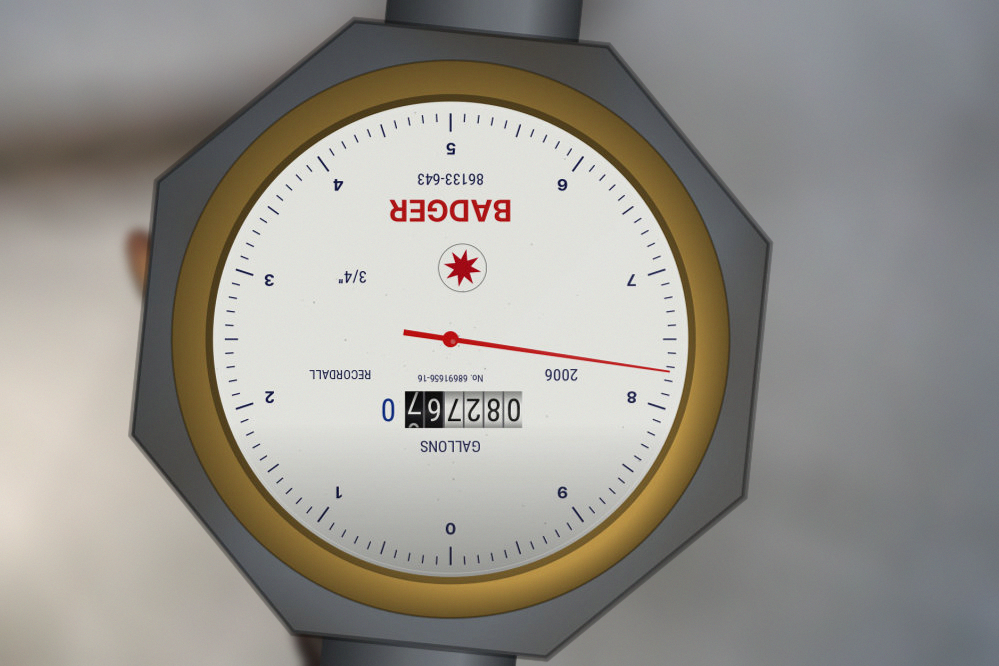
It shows 827667.7; gal
